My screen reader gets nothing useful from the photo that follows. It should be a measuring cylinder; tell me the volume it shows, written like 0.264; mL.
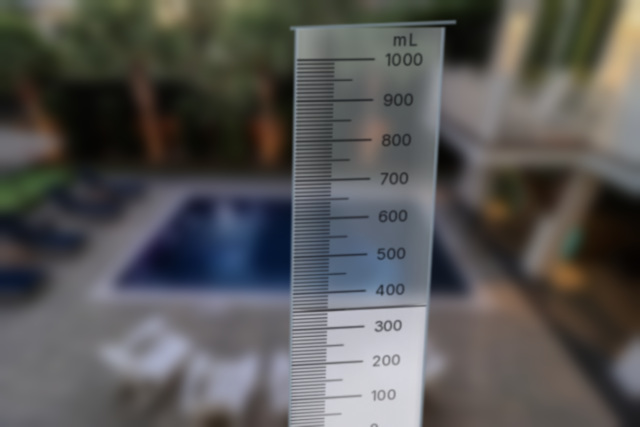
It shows 350; mL
